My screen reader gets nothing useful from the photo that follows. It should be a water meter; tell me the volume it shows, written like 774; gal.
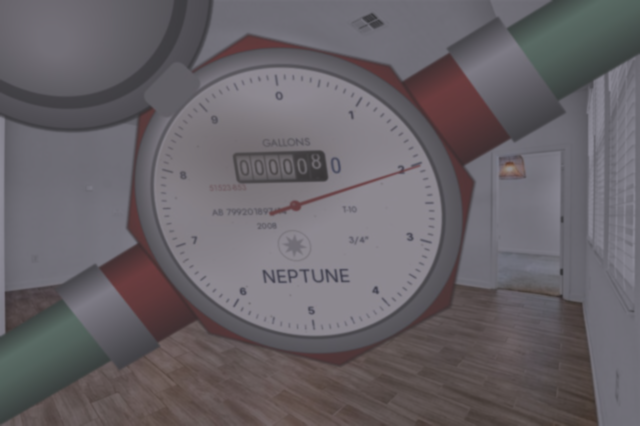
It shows 82.0; gal
